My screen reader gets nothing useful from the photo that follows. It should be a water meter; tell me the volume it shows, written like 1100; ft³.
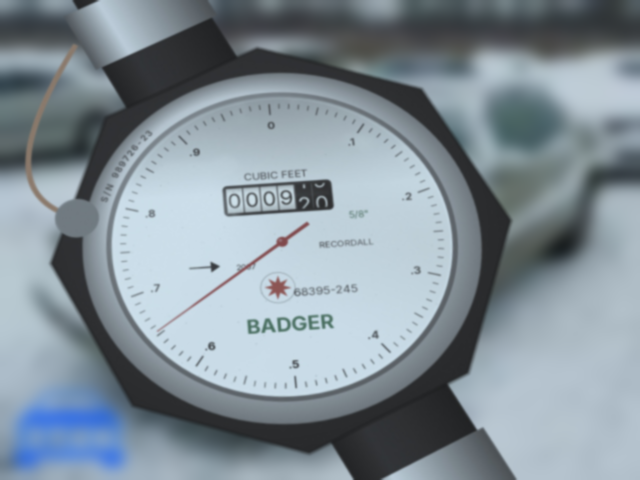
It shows 919.65; ft³
